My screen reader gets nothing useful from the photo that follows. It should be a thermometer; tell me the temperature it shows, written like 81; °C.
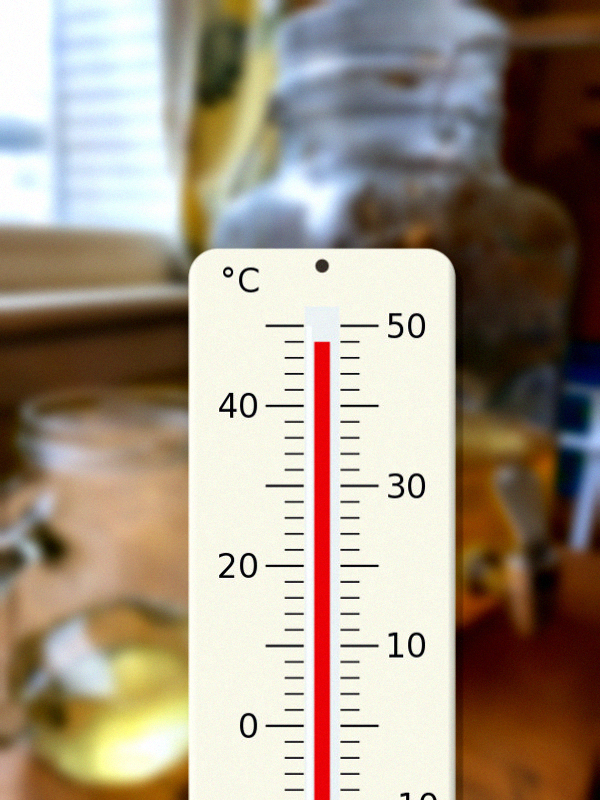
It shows 48; °C
